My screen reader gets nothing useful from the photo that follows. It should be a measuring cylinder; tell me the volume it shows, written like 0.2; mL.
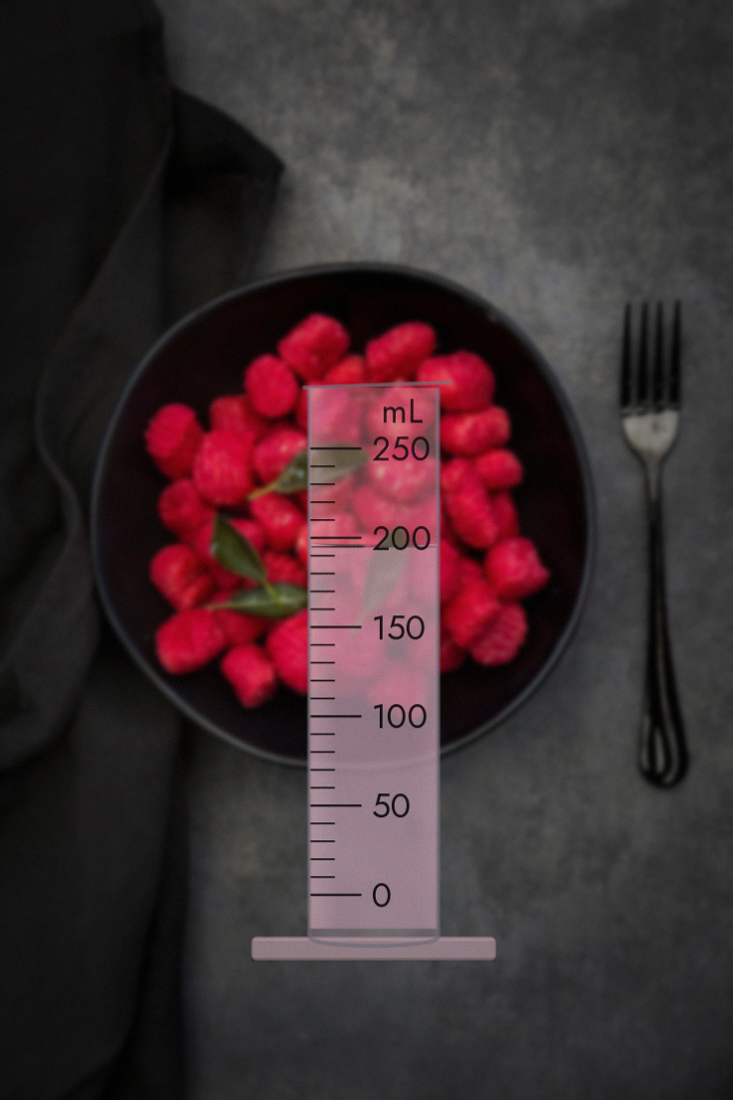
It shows 195; mL
